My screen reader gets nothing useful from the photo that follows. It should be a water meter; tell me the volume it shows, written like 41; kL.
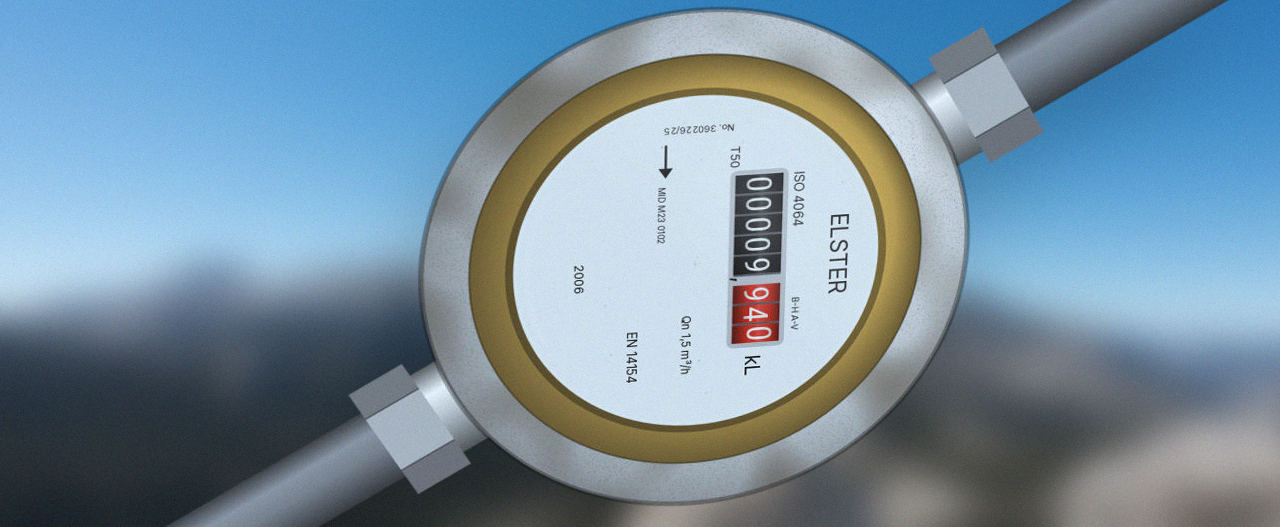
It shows 9.940; kL
